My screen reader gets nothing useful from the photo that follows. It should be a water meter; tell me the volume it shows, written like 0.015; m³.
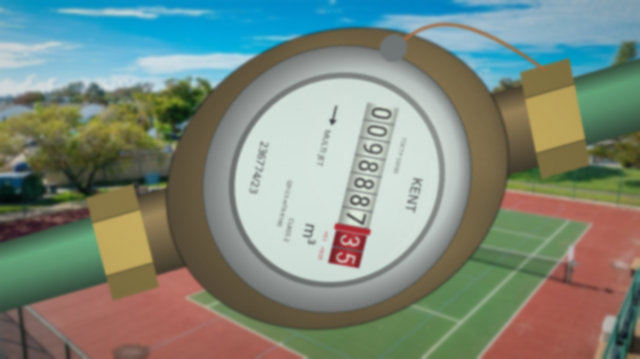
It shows 98887.35; m³
